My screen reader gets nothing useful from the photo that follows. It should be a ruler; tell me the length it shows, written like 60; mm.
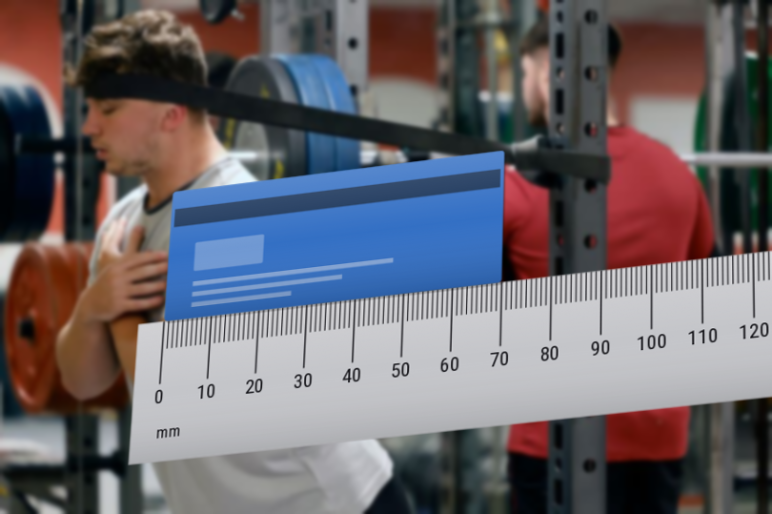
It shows 70; mm
